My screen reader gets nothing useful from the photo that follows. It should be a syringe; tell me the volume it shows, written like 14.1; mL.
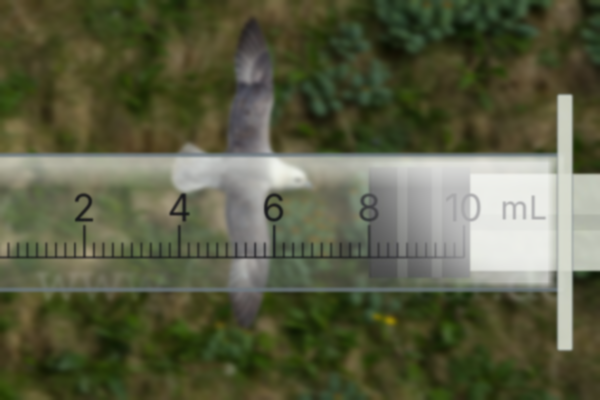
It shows 8; mL
